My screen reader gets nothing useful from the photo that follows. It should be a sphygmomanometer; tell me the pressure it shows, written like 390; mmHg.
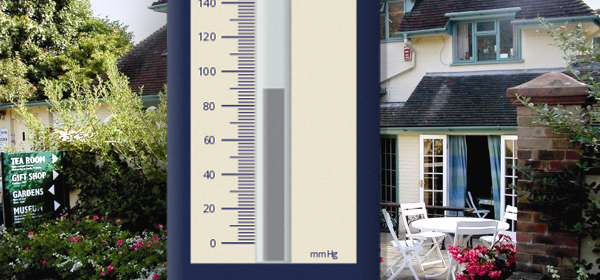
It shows 90; mmHg
